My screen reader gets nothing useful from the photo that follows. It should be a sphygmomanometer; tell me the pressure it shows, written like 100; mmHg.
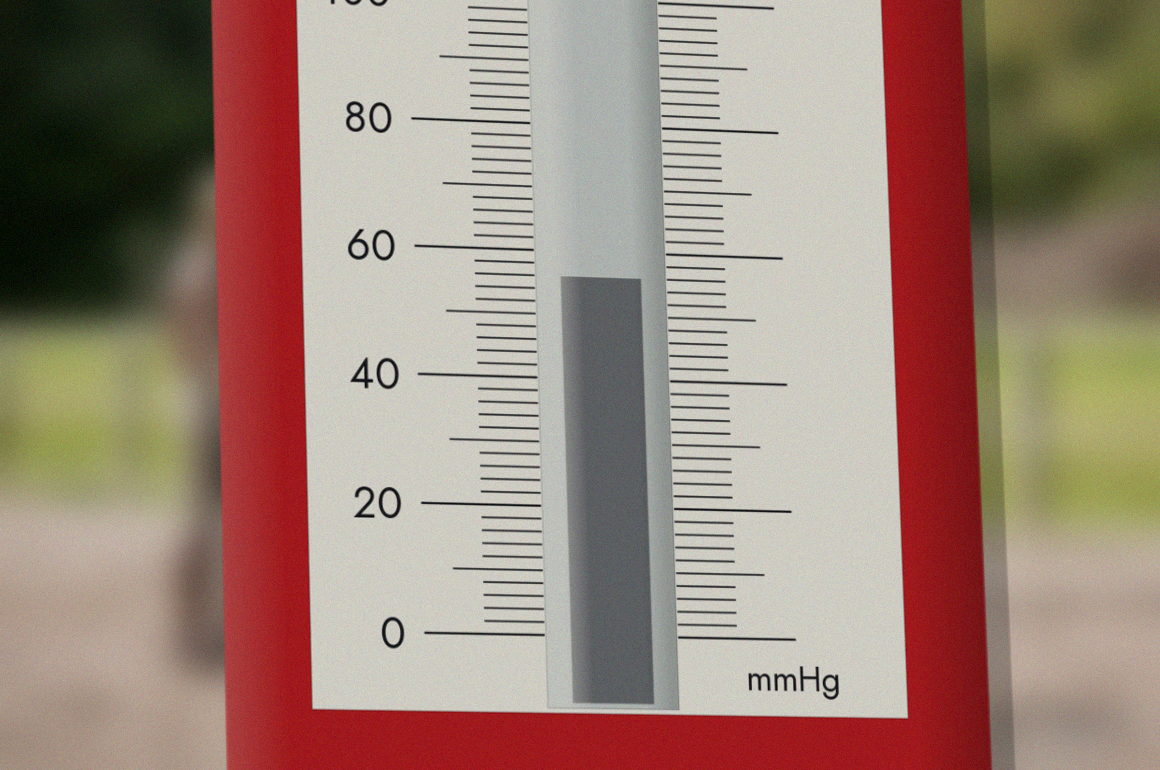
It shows 56; mmHg
